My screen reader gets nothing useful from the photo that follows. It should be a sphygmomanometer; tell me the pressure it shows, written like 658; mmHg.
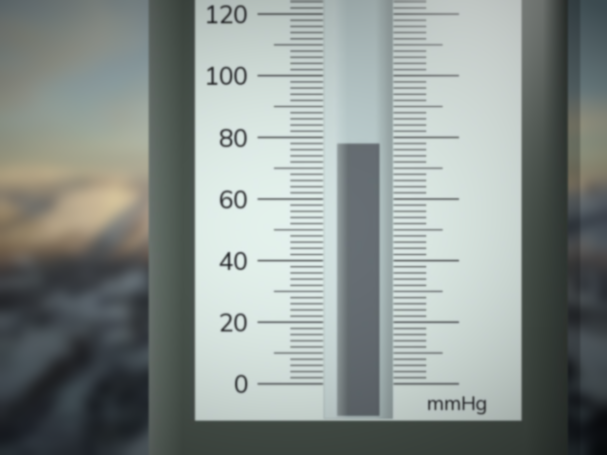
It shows 78; mmHg
